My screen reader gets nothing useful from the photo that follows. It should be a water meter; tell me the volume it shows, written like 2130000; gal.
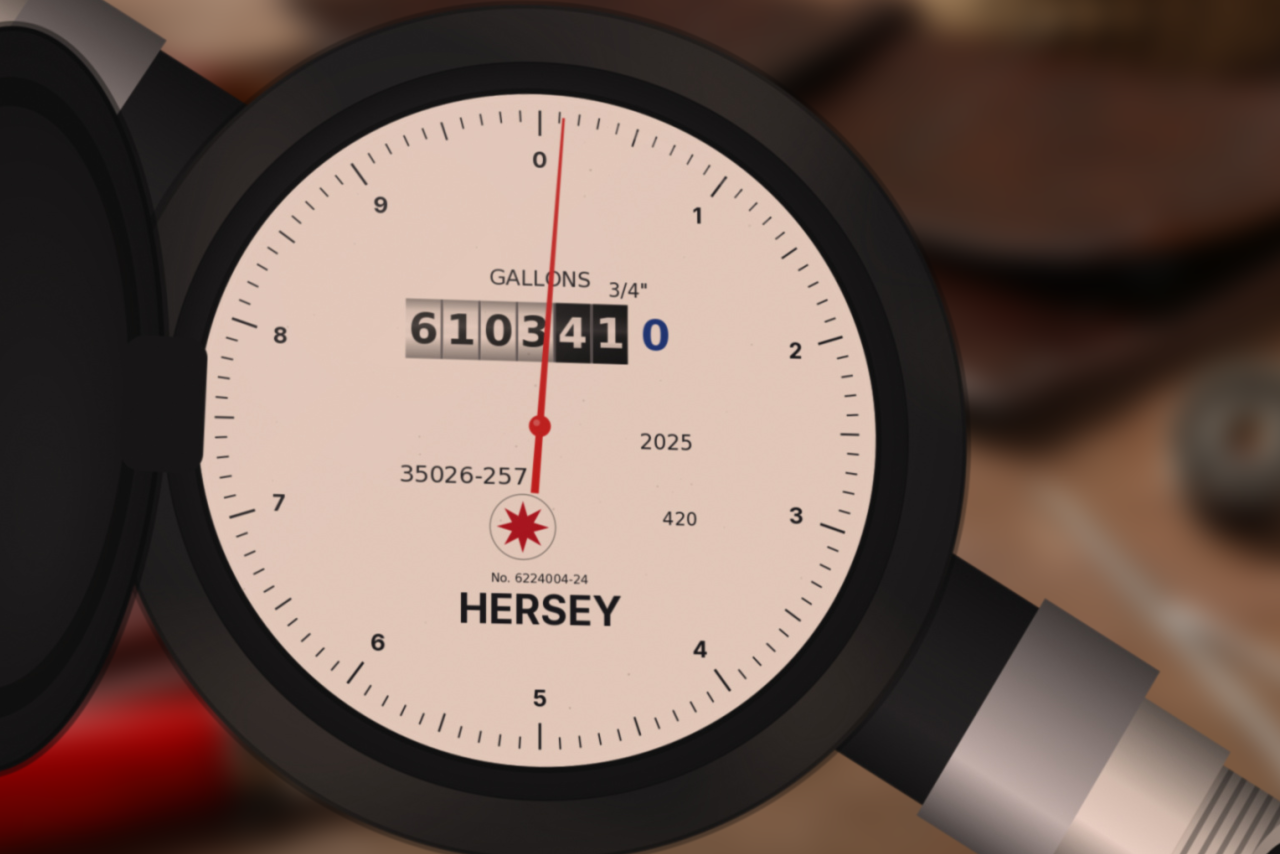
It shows 6103410.1; gal
